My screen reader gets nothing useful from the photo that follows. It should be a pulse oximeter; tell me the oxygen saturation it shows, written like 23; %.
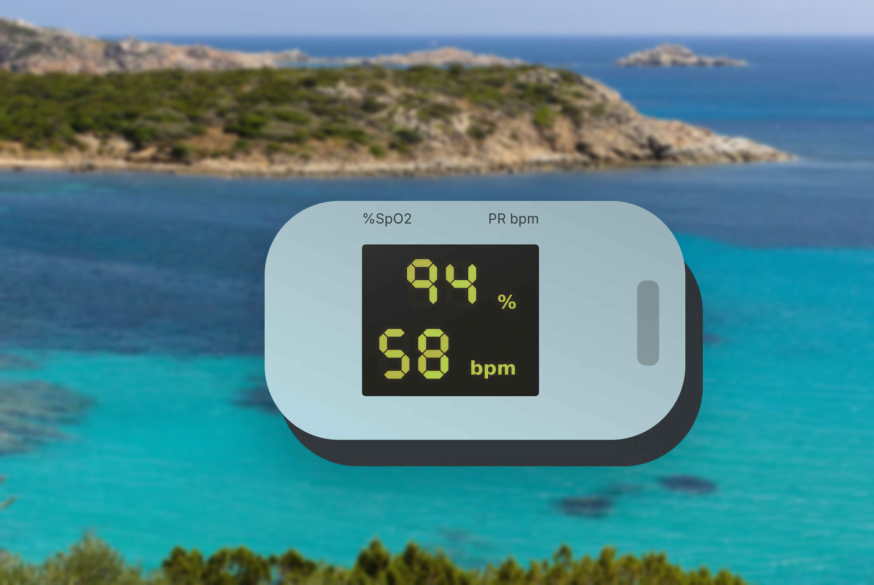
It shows 94; %
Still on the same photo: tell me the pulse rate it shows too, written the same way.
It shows 58; bpm
